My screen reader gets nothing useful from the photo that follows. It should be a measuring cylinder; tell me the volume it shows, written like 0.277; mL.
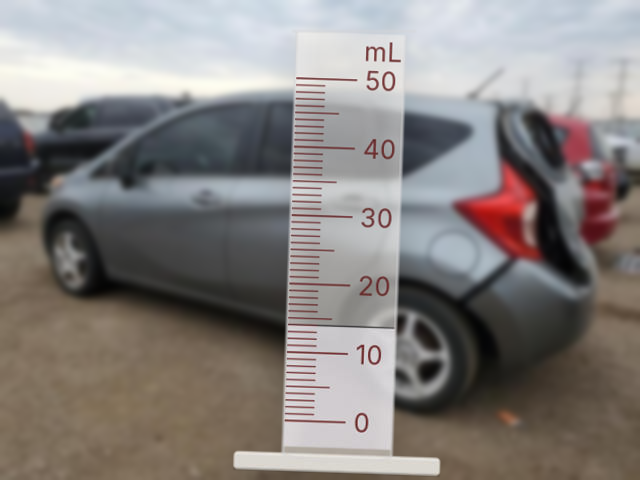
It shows 14; mL
